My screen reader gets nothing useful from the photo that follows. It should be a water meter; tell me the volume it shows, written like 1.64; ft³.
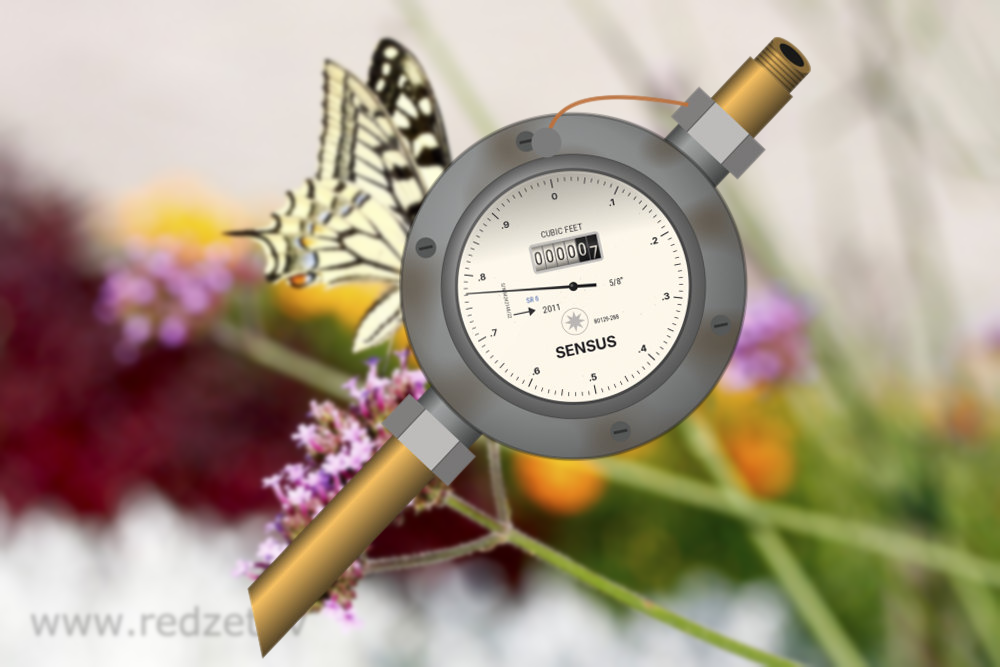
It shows 6.77; ft³
